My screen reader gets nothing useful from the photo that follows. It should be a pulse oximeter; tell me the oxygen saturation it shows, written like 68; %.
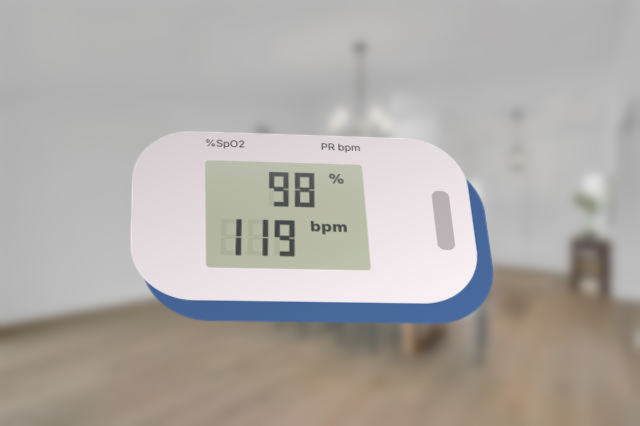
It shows 98; %
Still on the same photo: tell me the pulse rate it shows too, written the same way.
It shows 119; bpm
